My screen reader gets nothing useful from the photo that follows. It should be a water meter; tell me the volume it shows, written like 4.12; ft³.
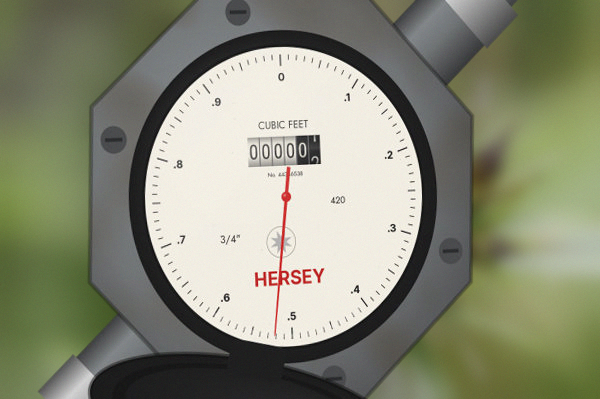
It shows 1.52; ft³
